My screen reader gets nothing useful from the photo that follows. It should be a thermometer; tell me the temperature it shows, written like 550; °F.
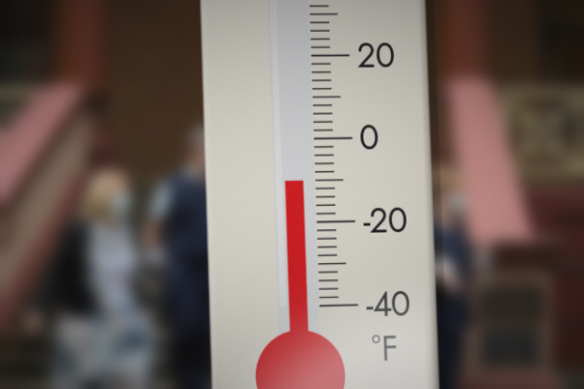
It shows -10; °F
